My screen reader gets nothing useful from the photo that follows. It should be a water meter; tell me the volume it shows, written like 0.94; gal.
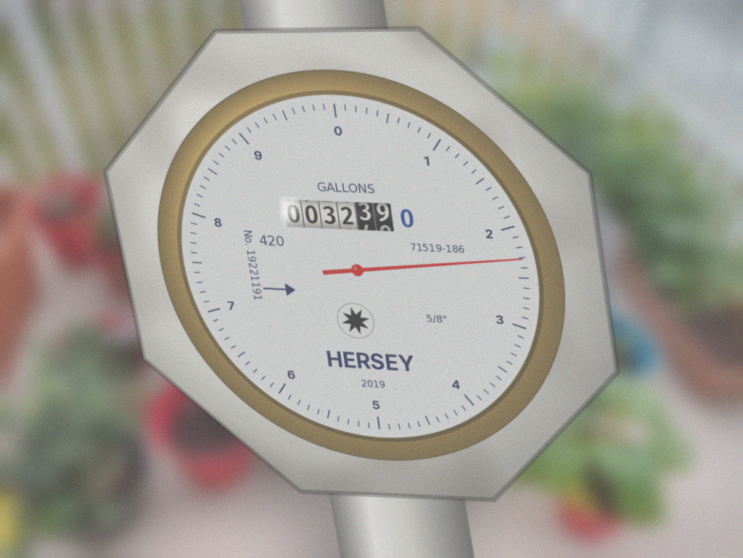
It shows 32392.3; gal
